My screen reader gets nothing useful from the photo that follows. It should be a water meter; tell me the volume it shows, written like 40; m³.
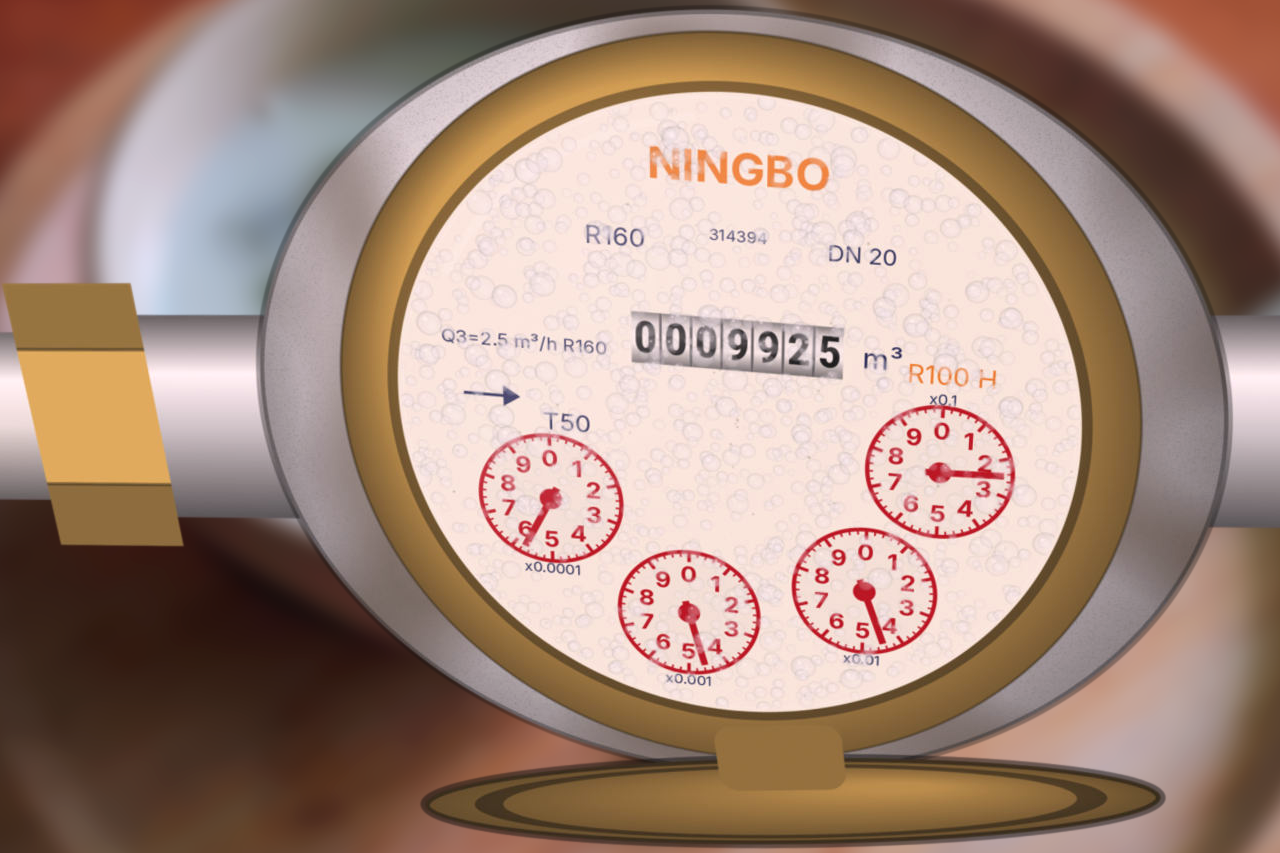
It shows 9925.2445; m³
